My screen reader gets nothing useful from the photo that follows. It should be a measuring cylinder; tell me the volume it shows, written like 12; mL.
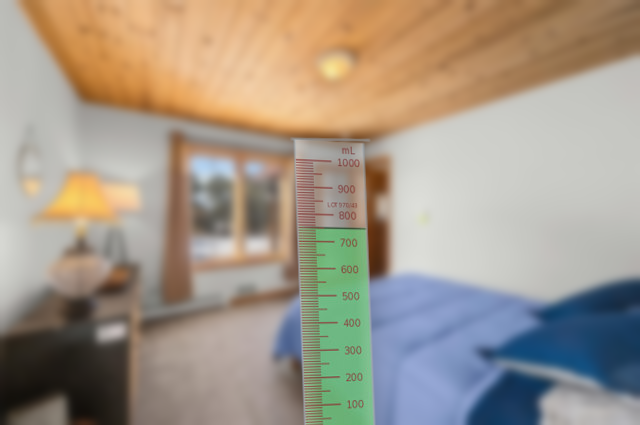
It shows 750; mL
